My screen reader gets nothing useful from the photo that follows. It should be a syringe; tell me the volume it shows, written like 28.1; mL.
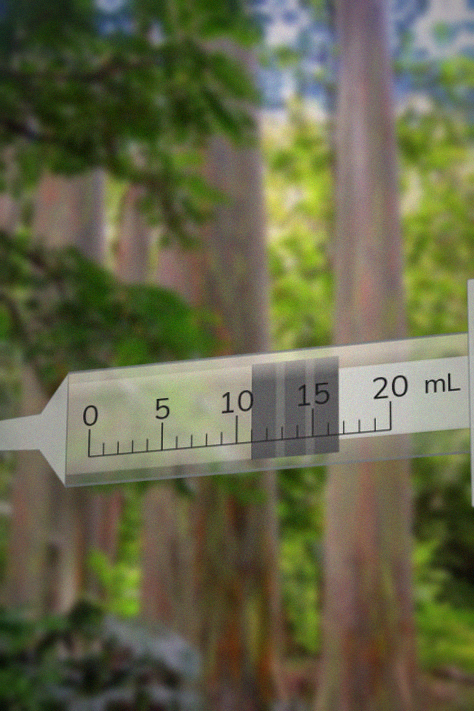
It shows 11; mL
